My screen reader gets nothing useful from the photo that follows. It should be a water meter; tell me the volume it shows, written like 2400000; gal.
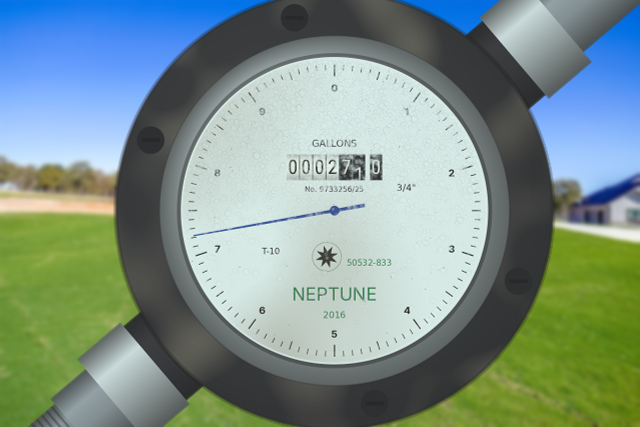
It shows 2707.2; gal
